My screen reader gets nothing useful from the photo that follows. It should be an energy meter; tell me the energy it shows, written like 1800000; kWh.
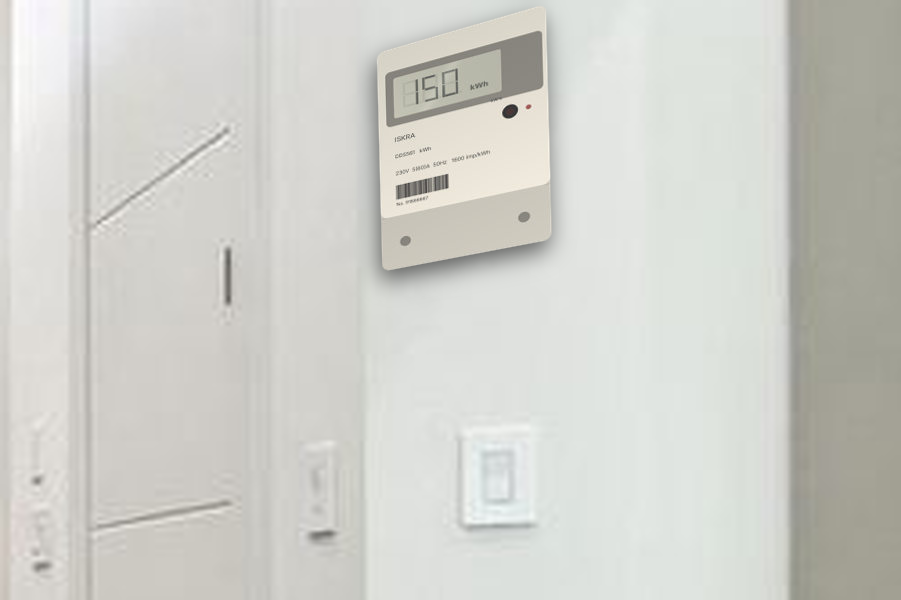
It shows 150; kWh
